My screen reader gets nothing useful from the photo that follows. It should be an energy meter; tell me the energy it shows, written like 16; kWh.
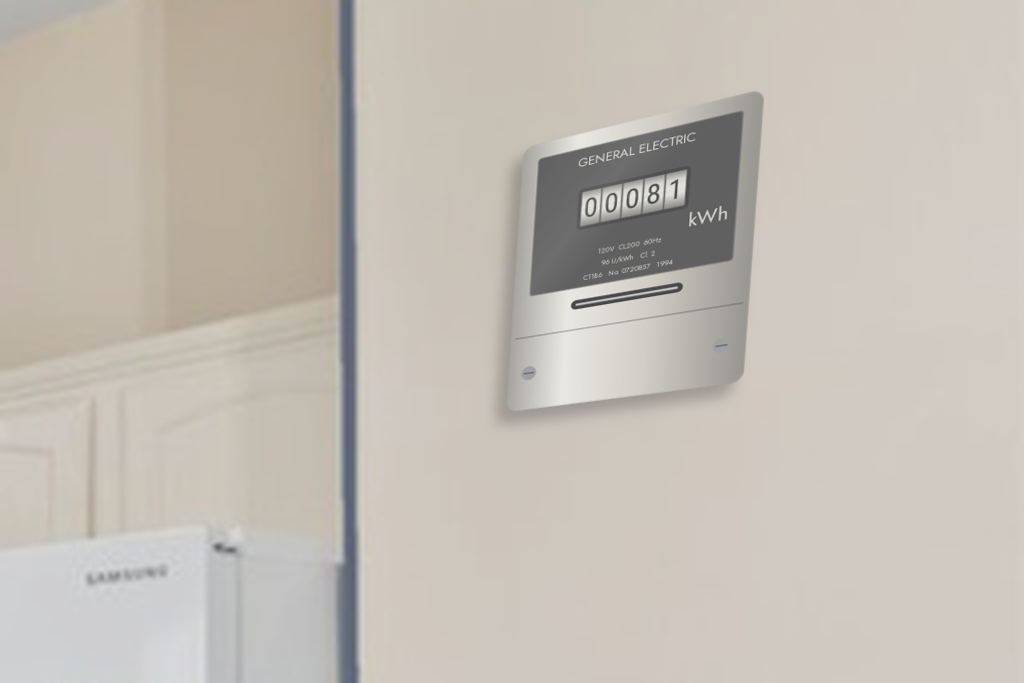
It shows 81; kWh
